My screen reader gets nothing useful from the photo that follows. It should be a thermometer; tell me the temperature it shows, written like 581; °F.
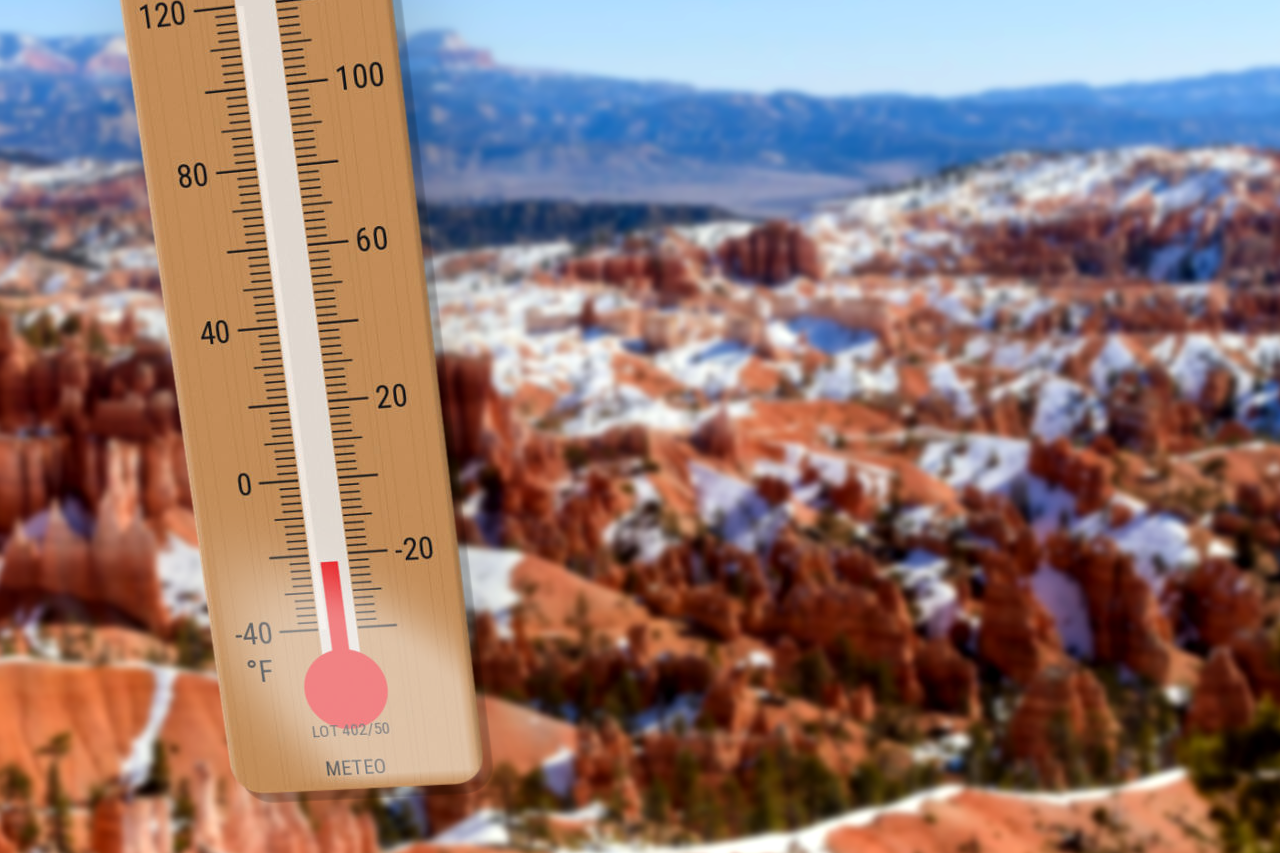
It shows -22; °F
